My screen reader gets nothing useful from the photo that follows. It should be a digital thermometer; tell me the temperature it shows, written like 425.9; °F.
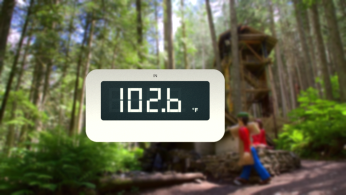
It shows 102.6; °F
